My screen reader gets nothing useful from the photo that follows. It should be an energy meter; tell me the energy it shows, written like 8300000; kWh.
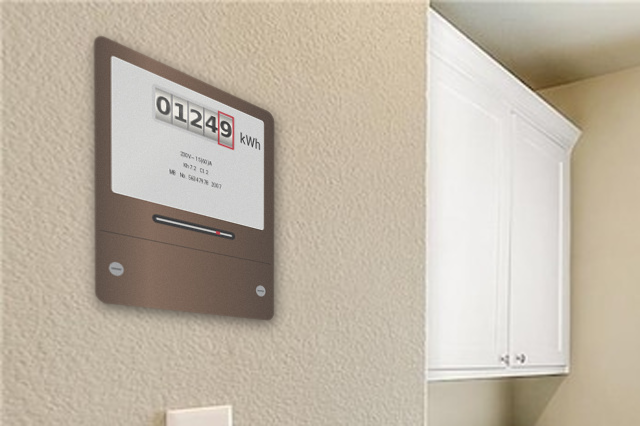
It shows 124.9; kWh
